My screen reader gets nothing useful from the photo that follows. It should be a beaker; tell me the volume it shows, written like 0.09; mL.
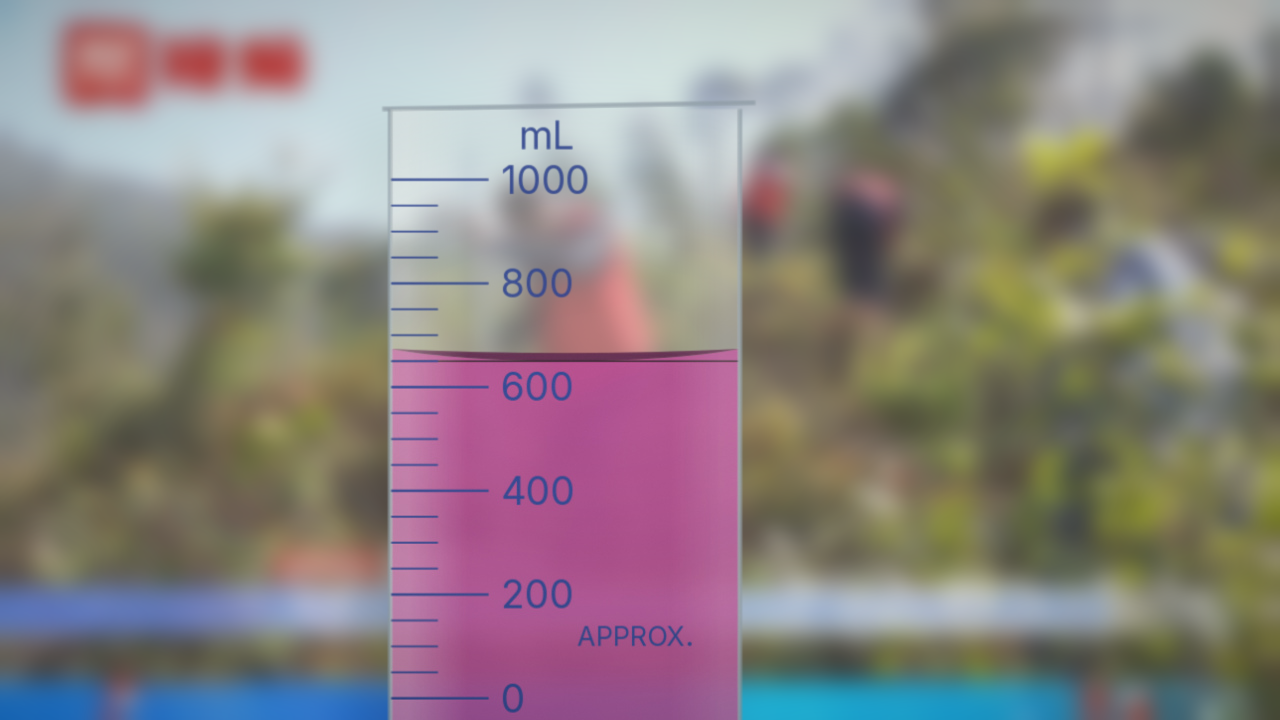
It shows 650; mL
